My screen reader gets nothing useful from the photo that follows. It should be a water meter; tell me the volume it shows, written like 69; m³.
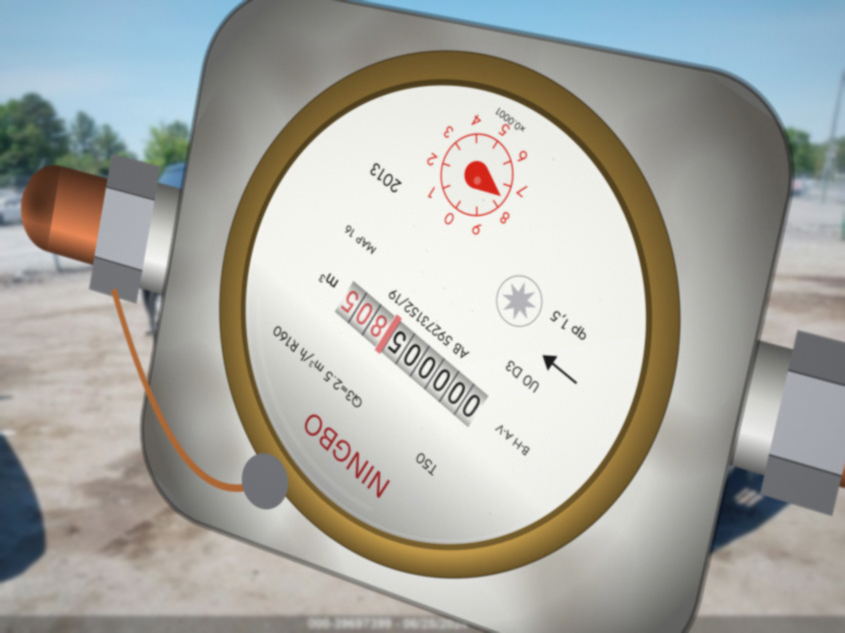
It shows 5.8057; m³
